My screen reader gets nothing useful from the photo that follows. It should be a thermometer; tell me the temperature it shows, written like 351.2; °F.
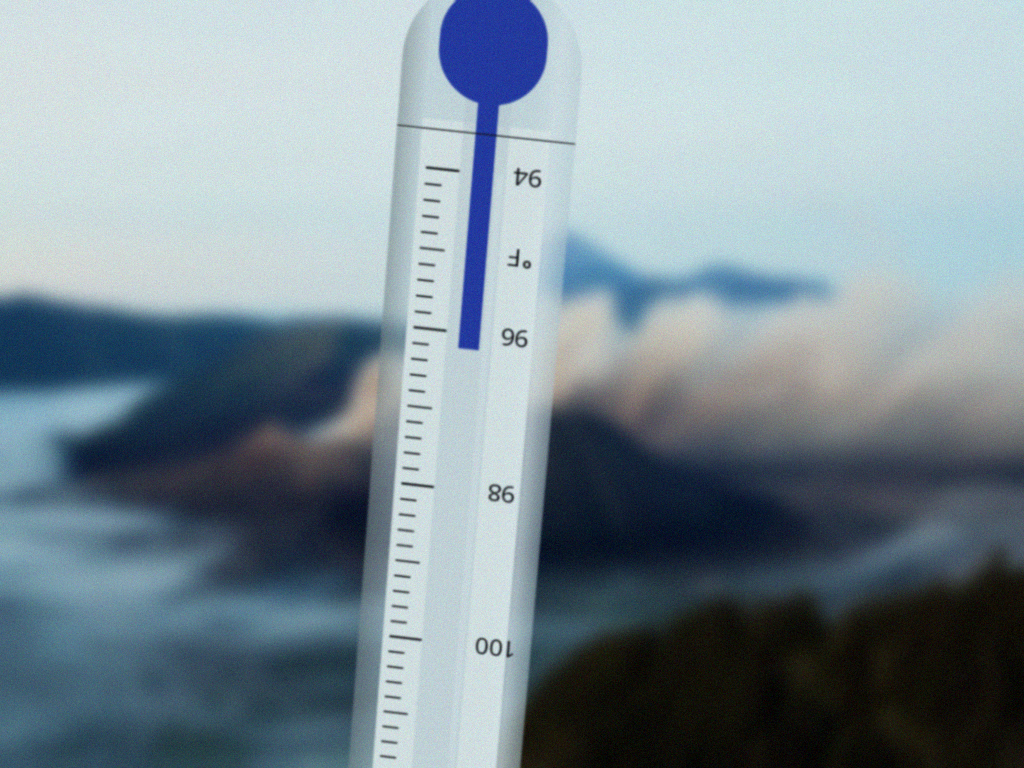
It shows 96.2; °F
